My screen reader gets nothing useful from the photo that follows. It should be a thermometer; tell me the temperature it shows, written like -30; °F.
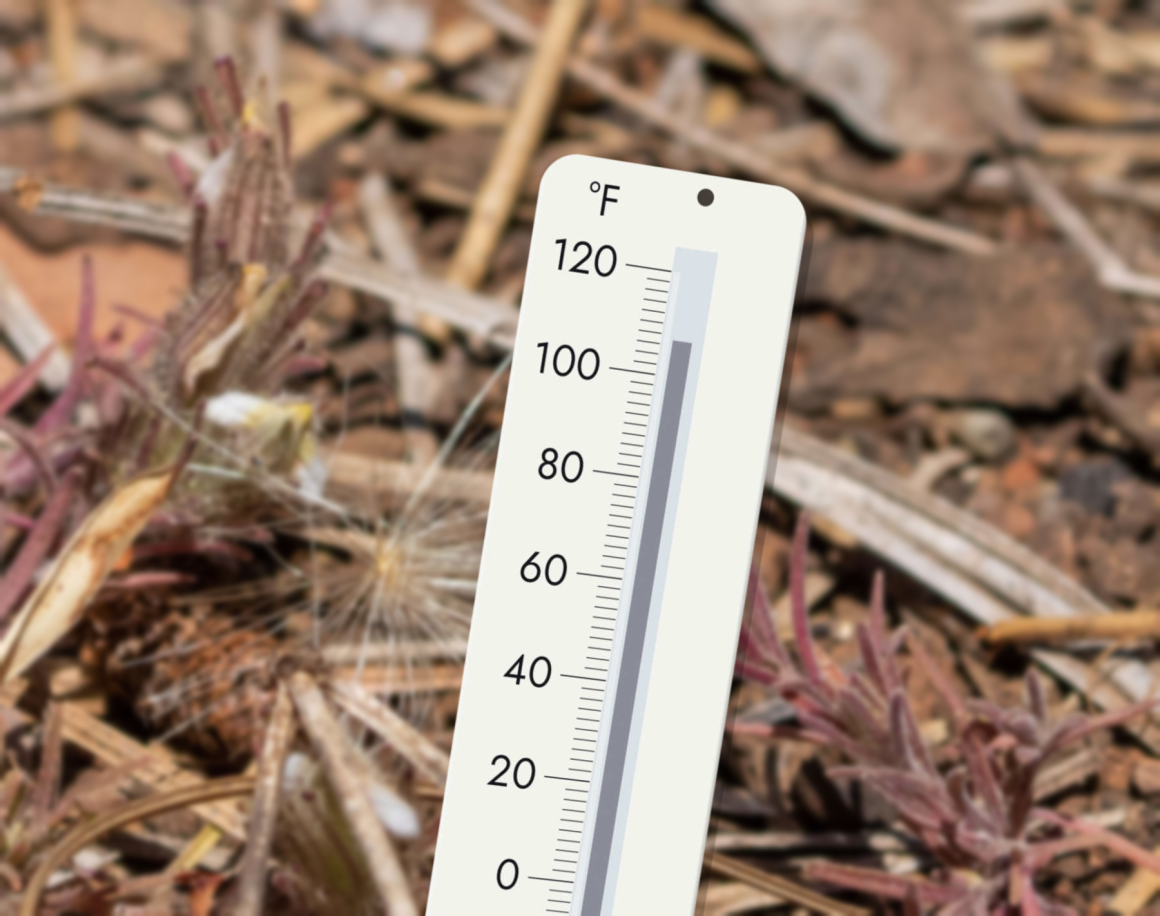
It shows 107; °F
